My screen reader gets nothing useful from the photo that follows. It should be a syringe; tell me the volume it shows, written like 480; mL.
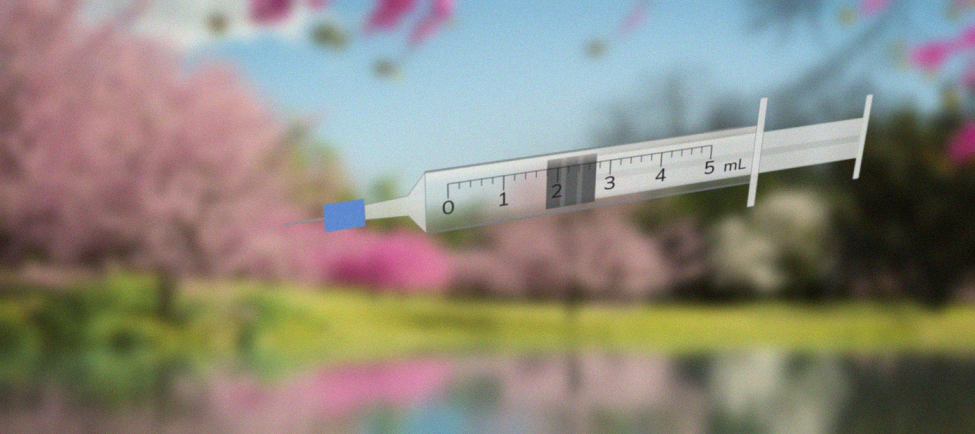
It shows 1.8; mL
